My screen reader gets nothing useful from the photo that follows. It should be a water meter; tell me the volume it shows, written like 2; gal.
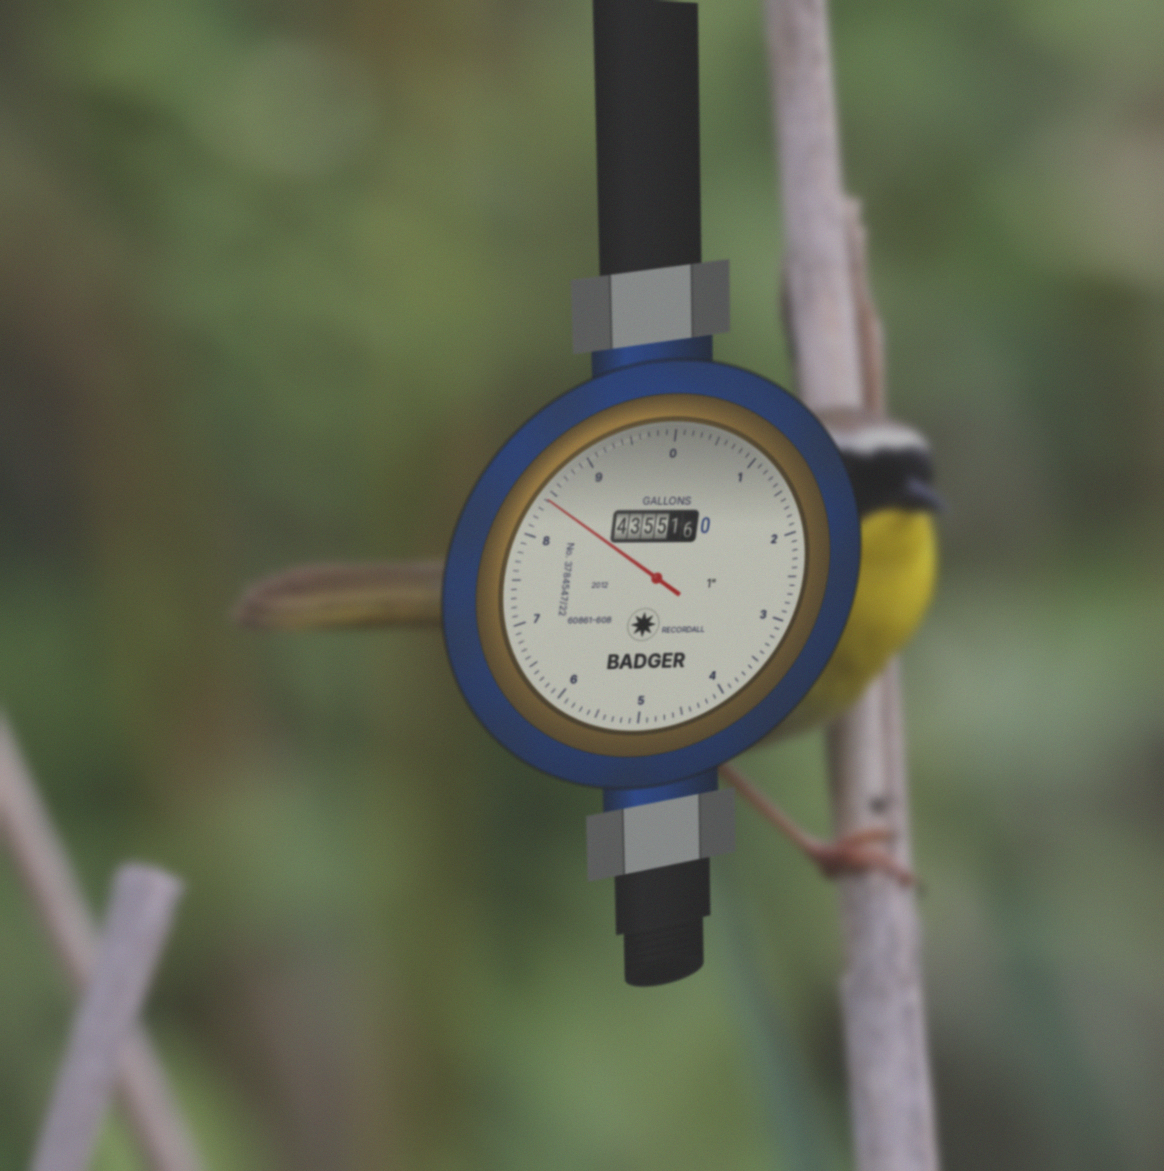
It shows 4355158.4; gal
